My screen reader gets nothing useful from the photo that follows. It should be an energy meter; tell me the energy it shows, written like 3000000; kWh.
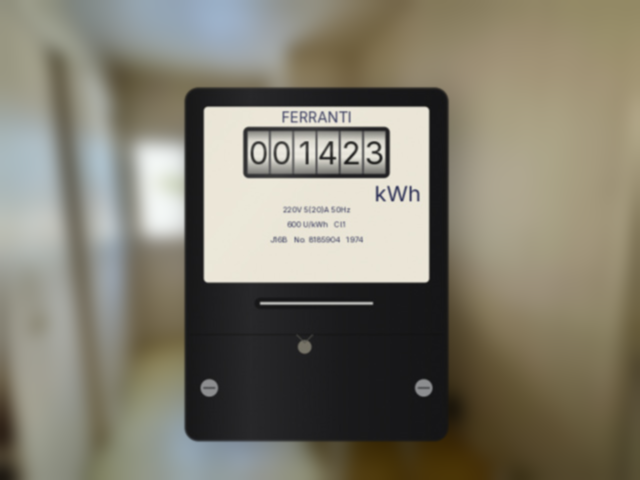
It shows 1423; kWh
